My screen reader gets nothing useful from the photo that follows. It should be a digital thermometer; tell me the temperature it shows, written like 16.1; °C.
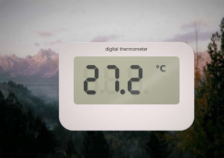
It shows 27.2; °C
